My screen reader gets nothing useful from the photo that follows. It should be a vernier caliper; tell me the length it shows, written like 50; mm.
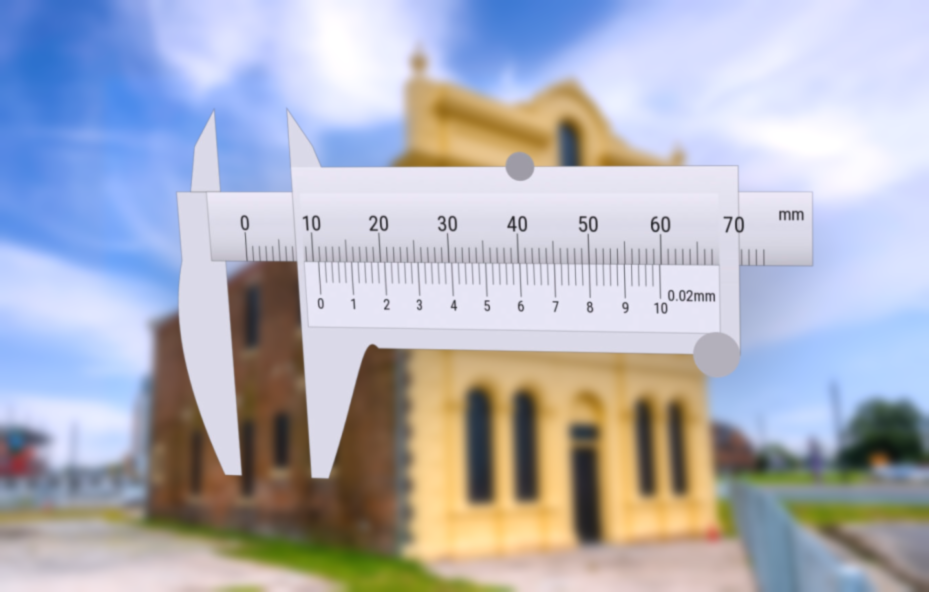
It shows 10.8; mm
